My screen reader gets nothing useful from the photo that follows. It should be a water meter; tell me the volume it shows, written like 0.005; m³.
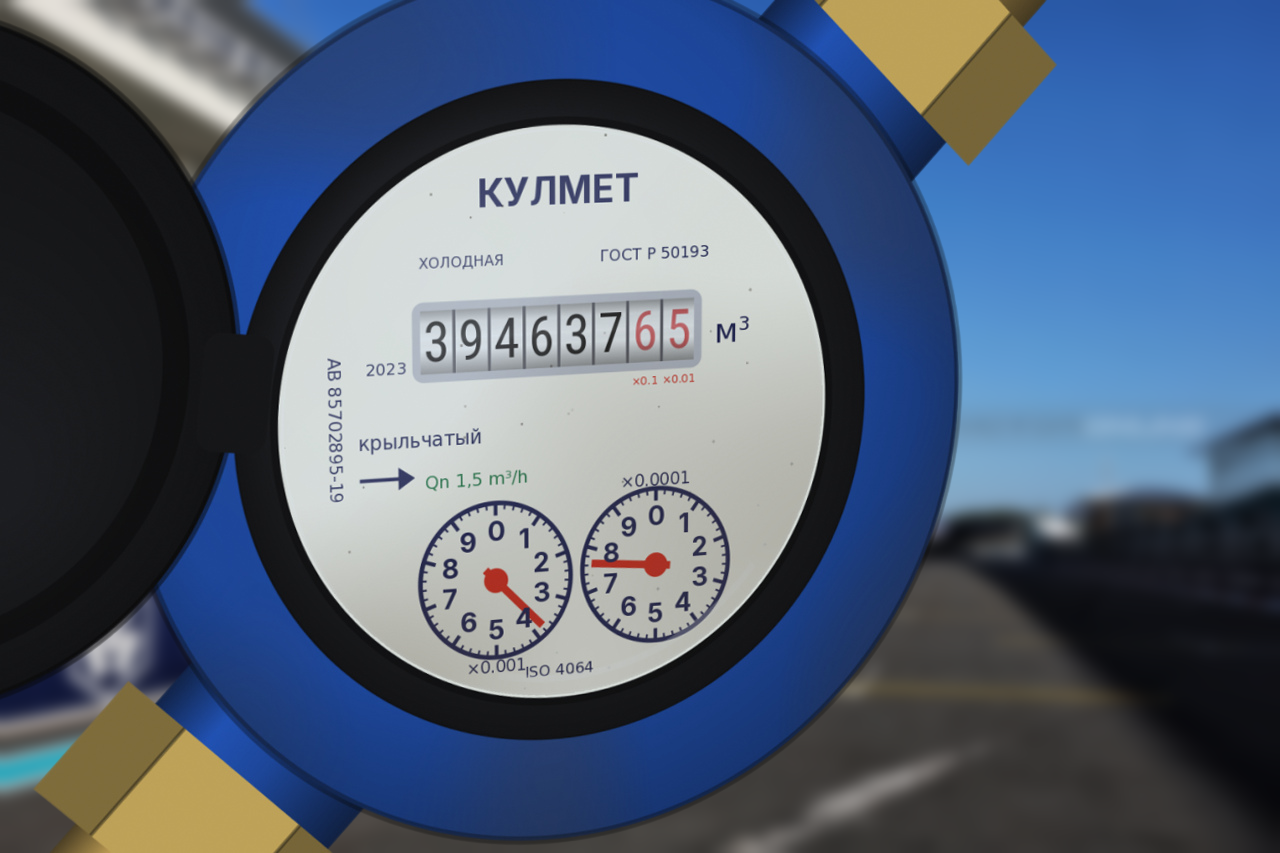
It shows 394637.6537; m³
